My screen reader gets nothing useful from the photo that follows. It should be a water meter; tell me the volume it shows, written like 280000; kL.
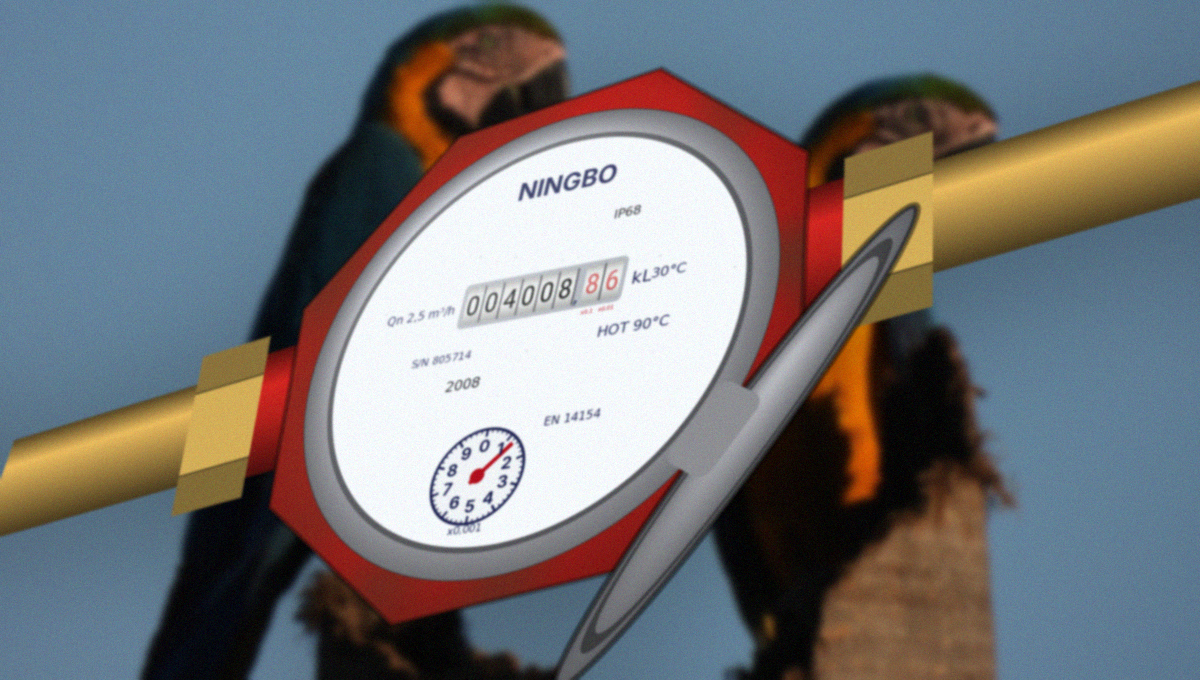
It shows 4008.861; kL
